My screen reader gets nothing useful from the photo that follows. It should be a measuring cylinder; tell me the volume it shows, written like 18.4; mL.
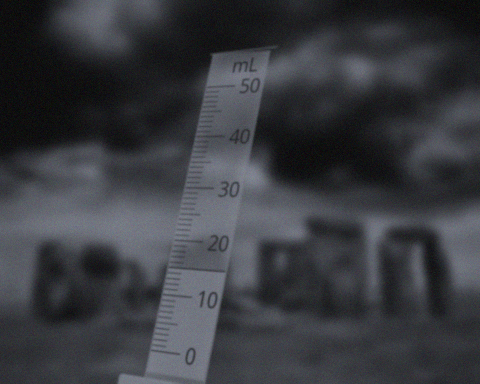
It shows 15; mL
